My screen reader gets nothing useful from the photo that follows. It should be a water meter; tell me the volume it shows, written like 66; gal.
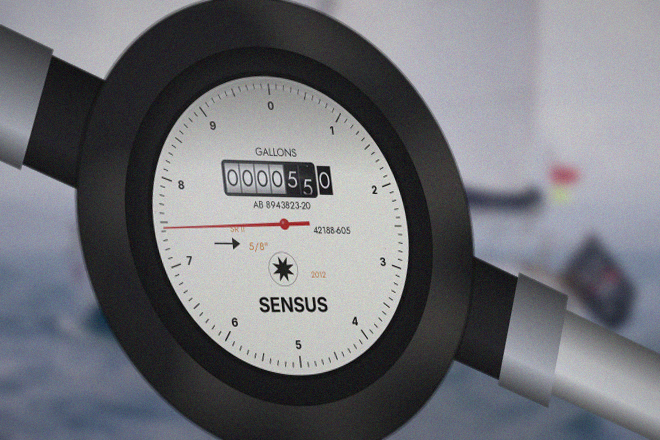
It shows 547.4; gal
